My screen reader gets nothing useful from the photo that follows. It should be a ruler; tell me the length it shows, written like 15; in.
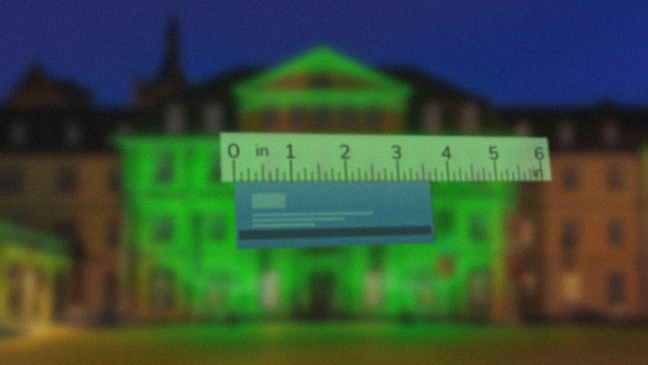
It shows 3.625; in
